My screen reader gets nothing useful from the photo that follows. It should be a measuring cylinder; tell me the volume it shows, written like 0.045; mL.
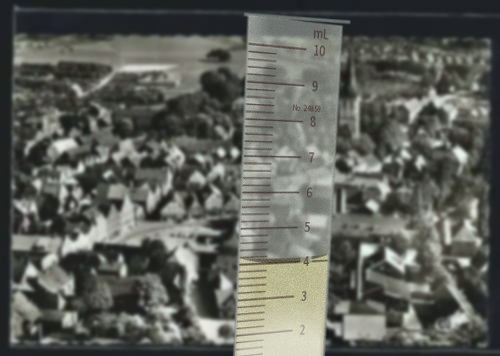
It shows 4; mL
